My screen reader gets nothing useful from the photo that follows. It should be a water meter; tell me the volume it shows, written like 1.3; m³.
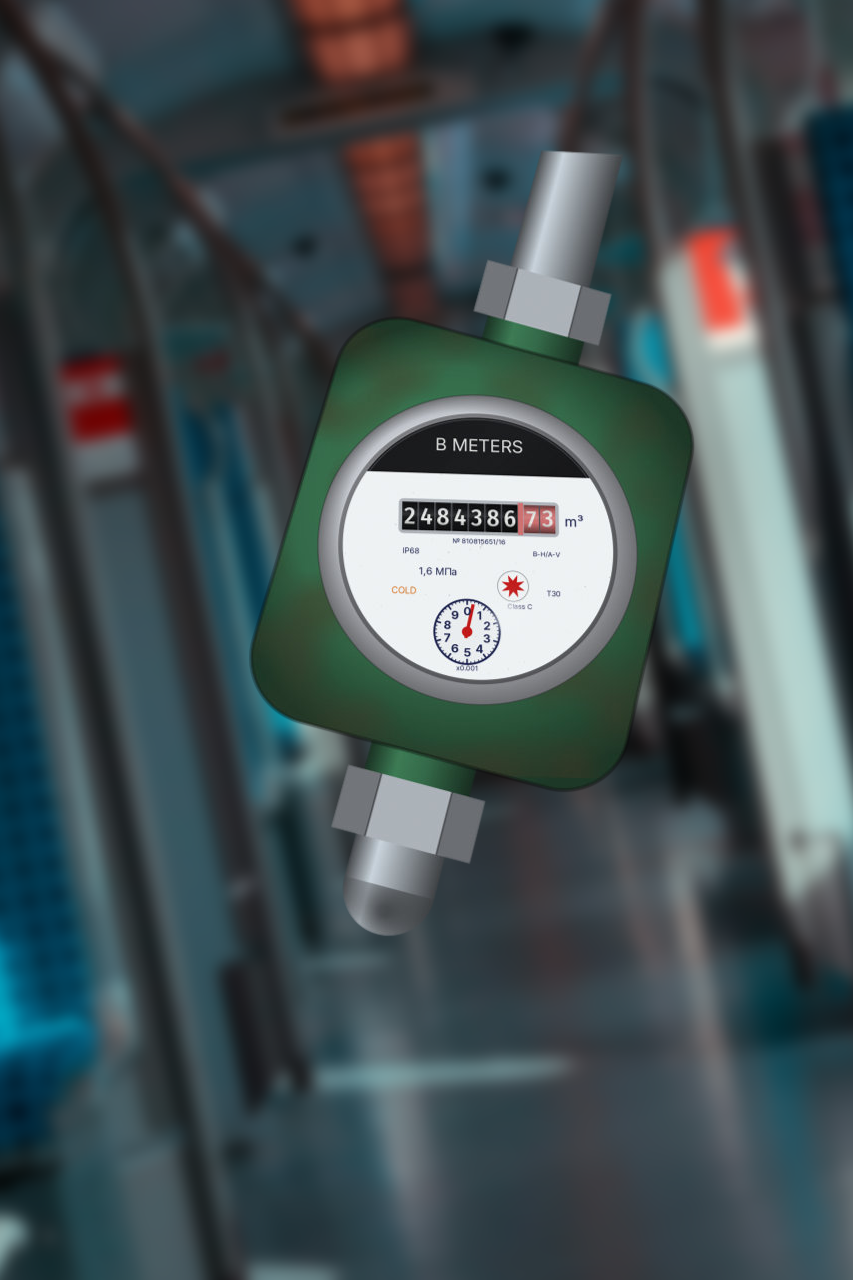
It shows 2484386.730; m³
